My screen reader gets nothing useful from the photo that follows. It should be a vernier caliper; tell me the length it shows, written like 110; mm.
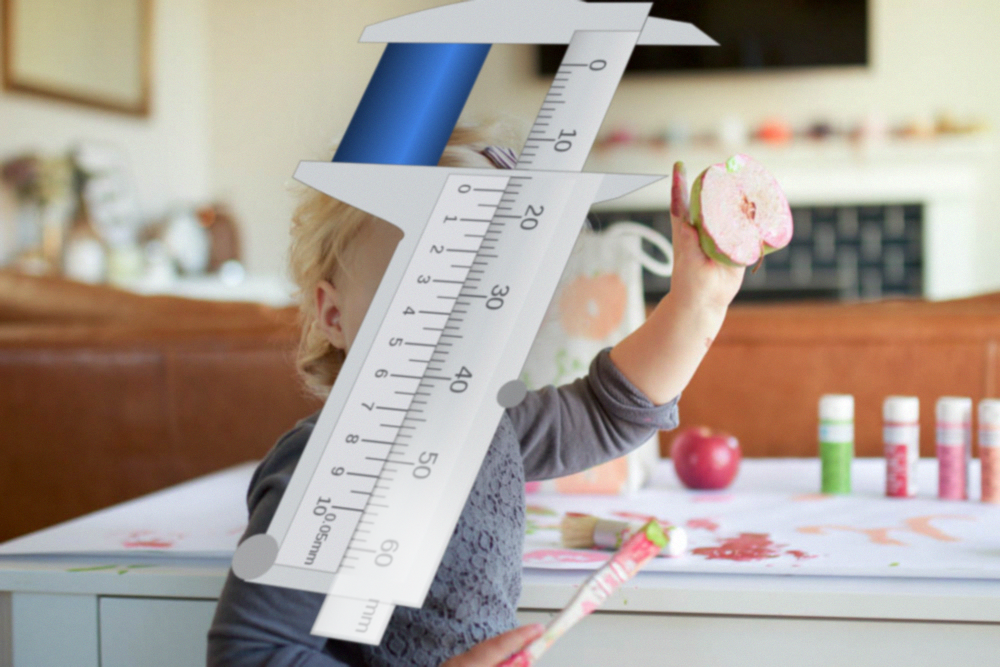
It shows 16.8; mm
